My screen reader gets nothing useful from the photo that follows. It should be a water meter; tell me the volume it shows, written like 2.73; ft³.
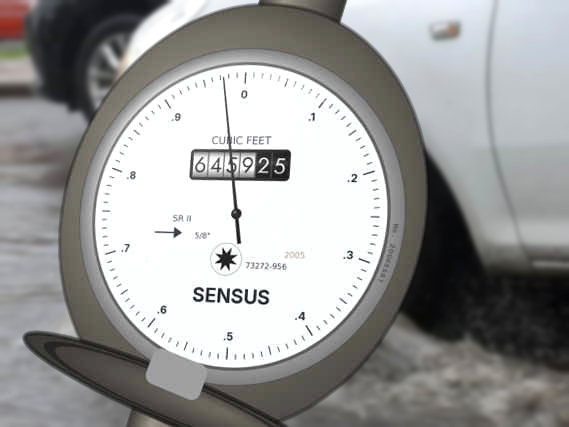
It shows 645924.97; ft³
